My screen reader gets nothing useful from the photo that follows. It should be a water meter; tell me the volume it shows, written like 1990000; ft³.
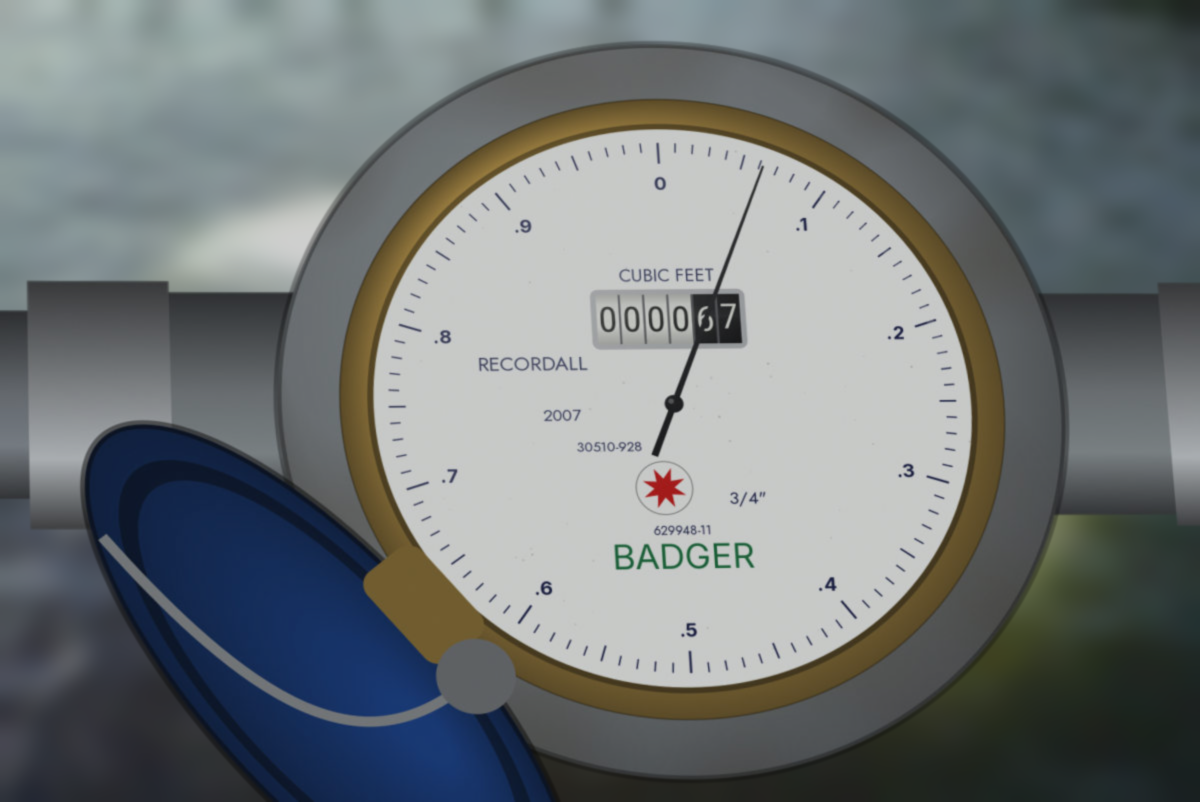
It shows 67.06; ft³
